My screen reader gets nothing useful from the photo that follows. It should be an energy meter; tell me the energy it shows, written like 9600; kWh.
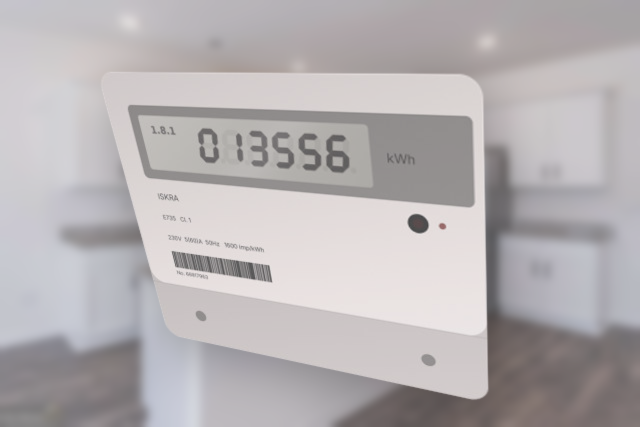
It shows 13556; kWh
